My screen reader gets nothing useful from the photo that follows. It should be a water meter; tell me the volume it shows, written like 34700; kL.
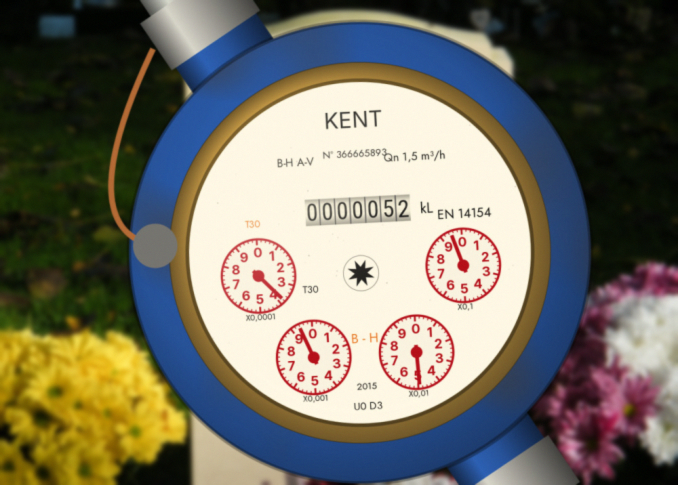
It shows 51.9493; kL
